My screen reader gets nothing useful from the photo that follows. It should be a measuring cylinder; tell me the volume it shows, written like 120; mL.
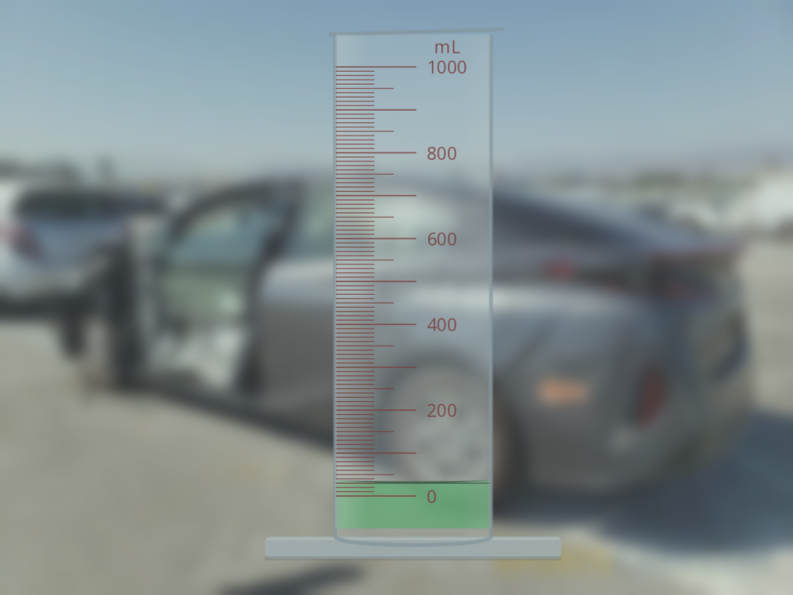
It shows 30; mL
